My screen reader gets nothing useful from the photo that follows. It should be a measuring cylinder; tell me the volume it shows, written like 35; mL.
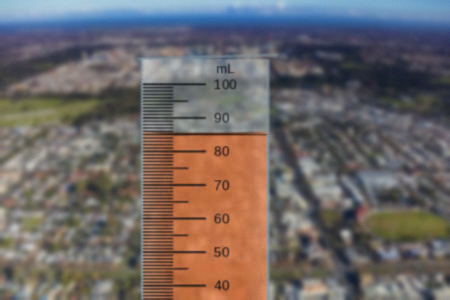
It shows 85; mL
